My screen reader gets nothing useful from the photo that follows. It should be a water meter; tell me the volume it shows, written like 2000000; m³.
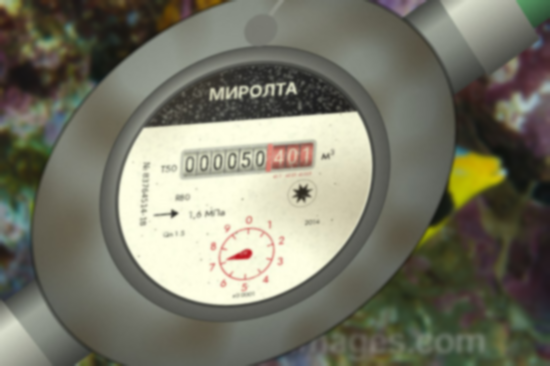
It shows 50.4017; m³
